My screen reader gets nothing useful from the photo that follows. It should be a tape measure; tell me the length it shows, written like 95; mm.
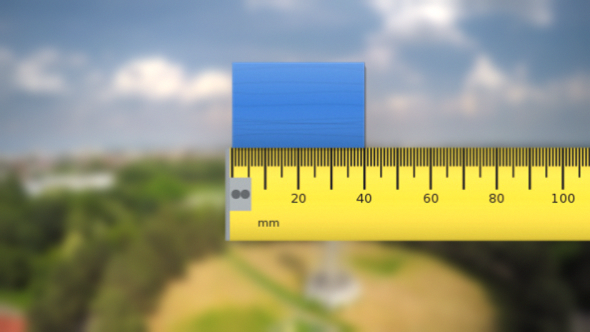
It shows 40; mm
